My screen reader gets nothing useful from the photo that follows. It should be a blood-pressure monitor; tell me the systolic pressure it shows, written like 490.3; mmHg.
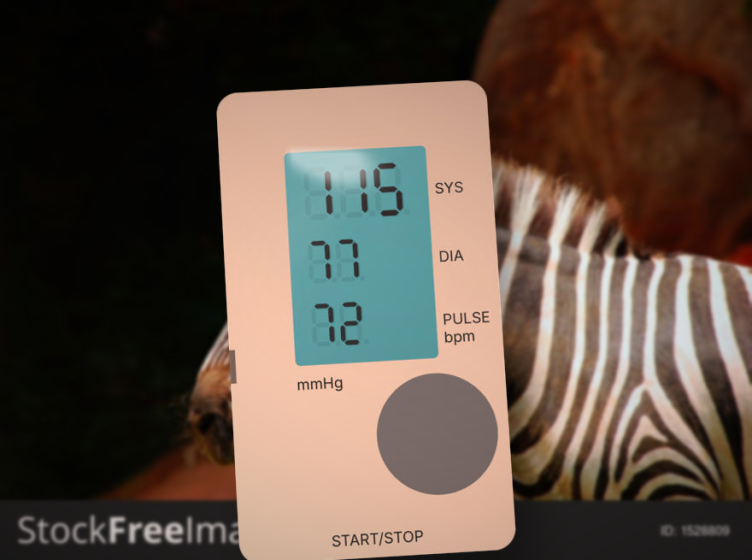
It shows 115; mmHg
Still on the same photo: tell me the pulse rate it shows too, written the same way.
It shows 72; bpm
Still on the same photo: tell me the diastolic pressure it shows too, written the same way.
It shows 77; mmHg
